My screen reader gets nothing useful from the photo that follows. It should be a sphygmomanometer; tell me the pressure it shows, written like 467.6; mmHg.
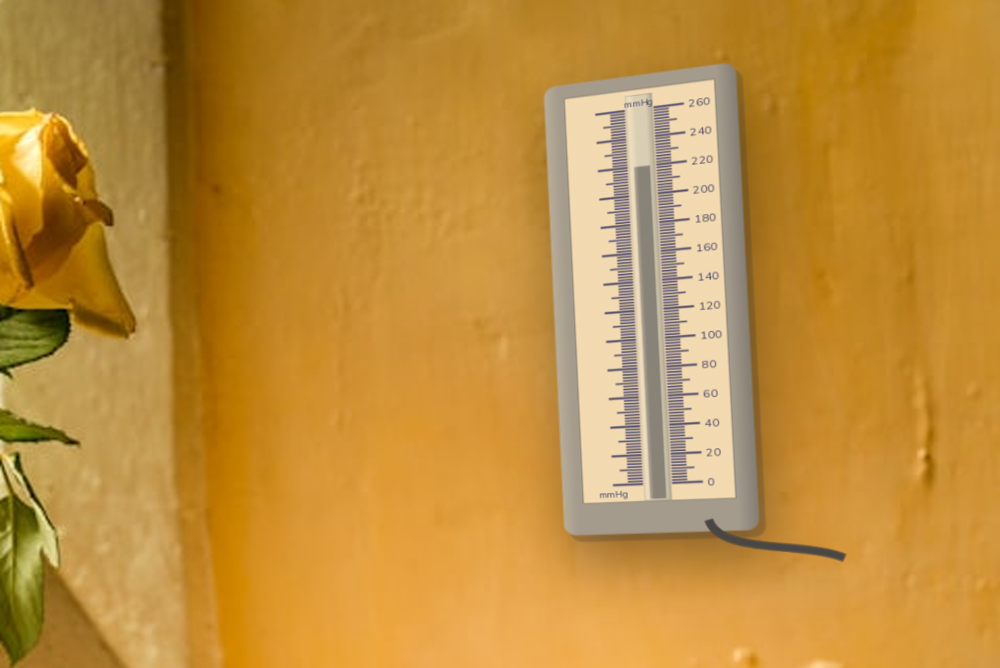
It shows 220; mmHg
